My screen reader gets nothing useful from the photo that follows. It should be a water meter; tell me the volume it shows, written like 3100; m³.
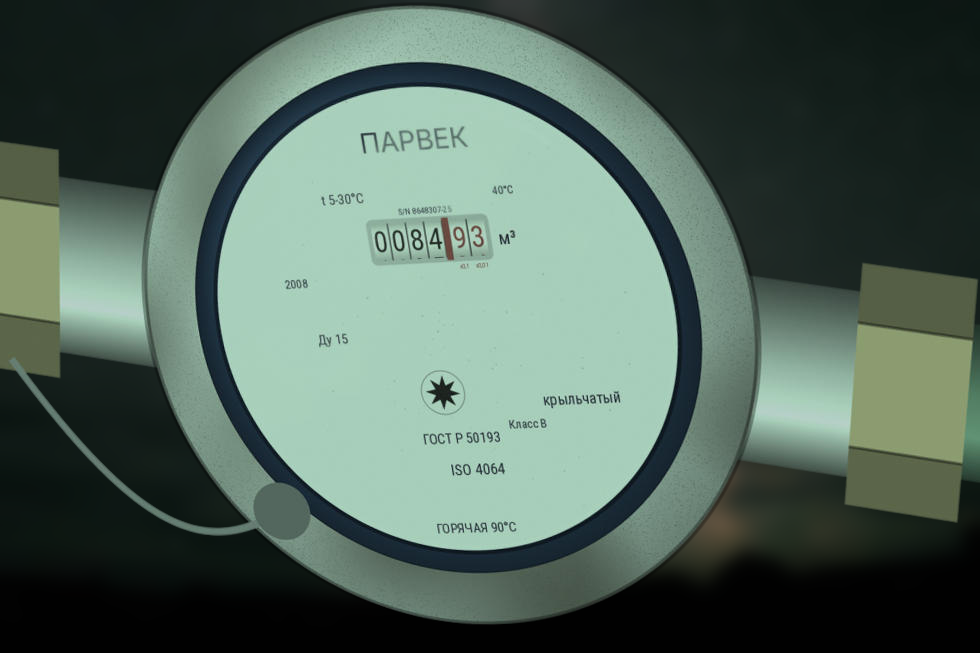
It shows 84.93; m³
